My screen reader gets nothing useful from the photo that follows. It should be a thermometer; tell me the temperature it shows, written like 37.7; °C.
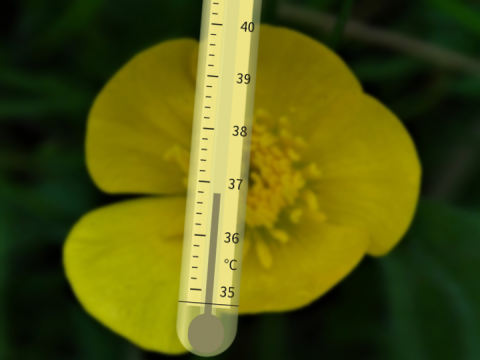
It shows 36.8; °C
